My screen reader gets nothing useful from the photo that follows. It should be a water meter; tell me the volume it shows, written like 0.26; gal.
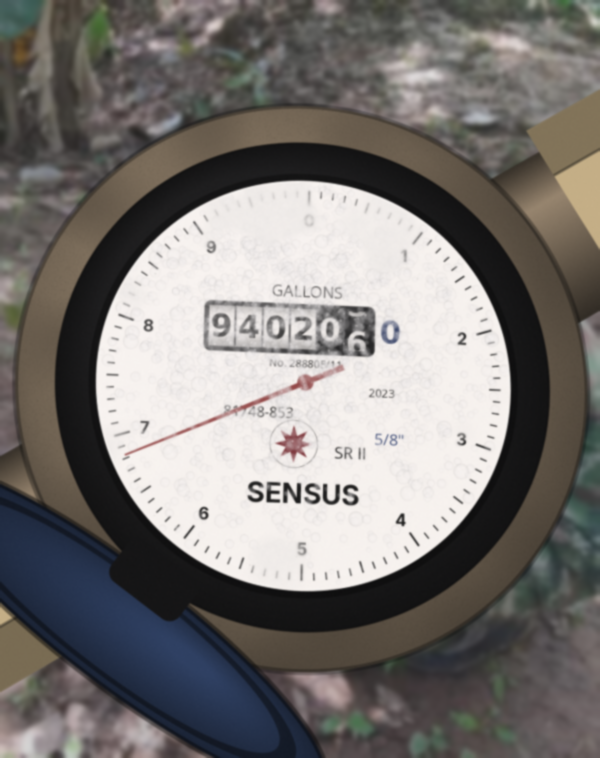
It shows 9402056.8; gal
